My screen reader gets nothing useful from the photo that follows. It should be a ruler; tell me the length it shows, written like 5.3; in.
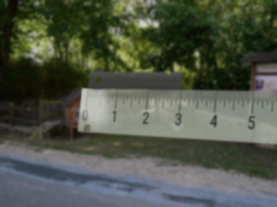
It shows 3; in
